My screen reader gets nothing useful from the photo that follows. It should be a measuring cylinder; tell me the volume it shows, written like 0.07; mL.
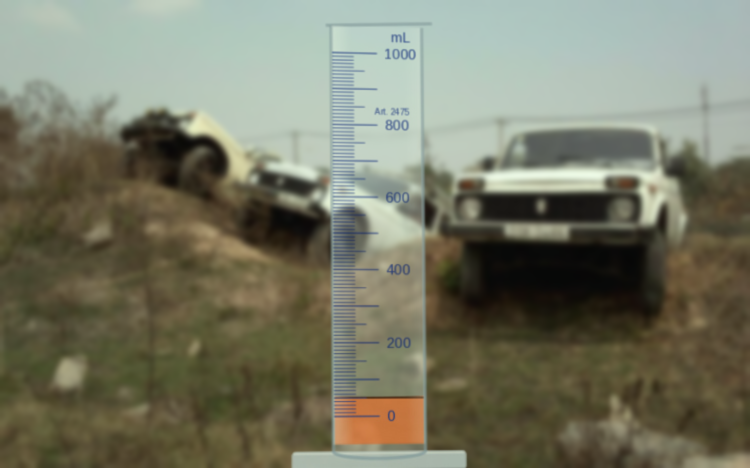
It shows 50; mL
